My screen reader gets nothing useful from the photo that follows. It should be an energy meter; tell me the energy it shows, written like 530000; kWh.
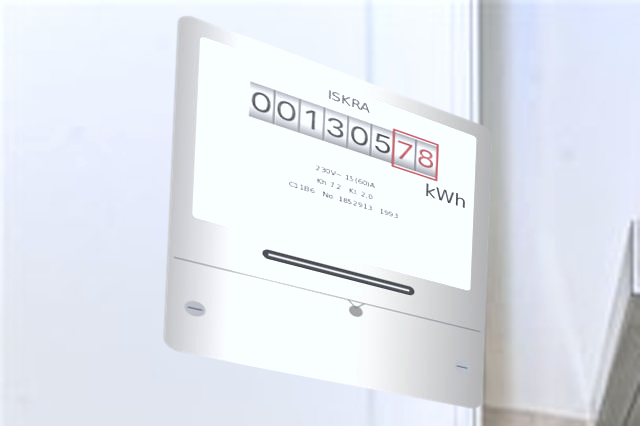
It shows 1305.78; kWh
